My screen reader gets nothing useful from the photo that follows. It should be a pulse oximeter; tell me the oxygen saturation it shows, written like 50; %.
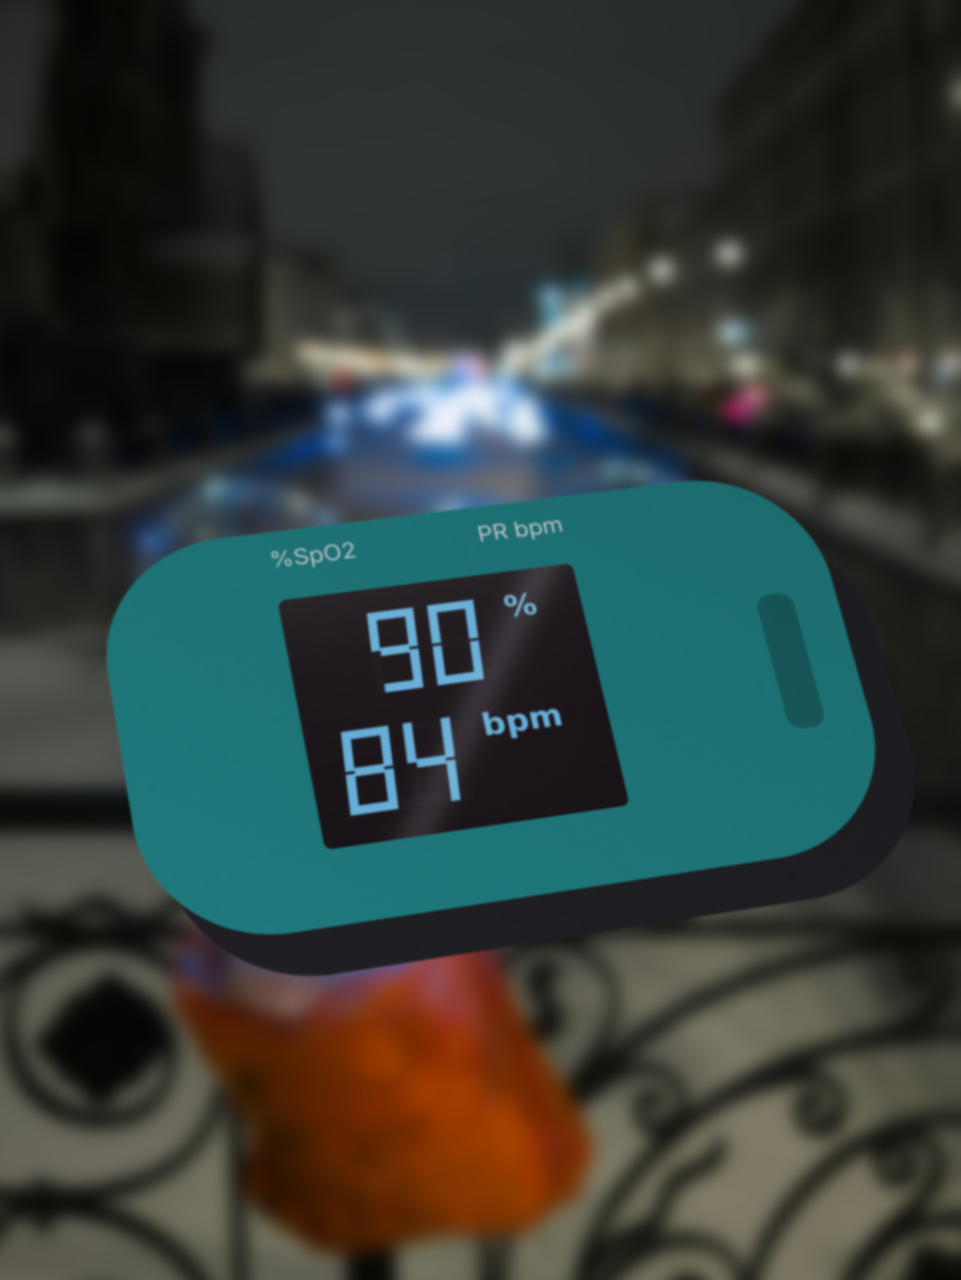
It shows 90; %
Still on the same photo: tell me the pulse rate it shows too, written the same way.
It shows 84; bpm
